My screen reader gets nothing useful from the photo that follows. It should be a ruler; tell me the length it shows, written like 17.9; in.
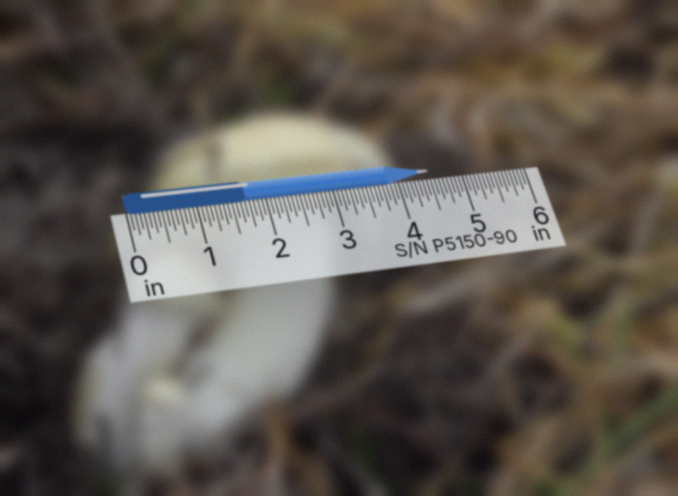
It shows 4.5; in
